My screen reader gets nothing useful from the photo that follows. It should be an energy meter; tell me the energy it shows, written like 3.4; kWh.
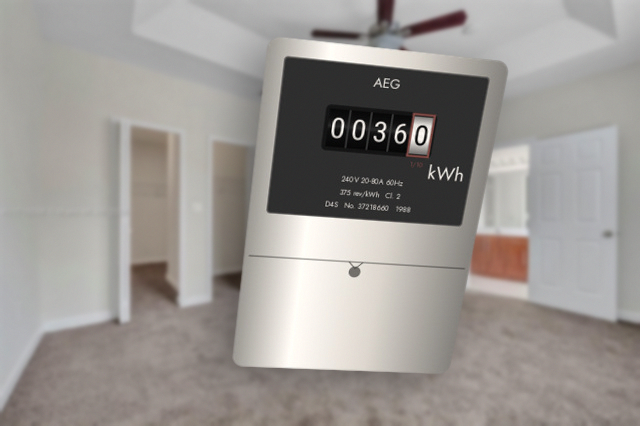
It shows 36.0; kWh
